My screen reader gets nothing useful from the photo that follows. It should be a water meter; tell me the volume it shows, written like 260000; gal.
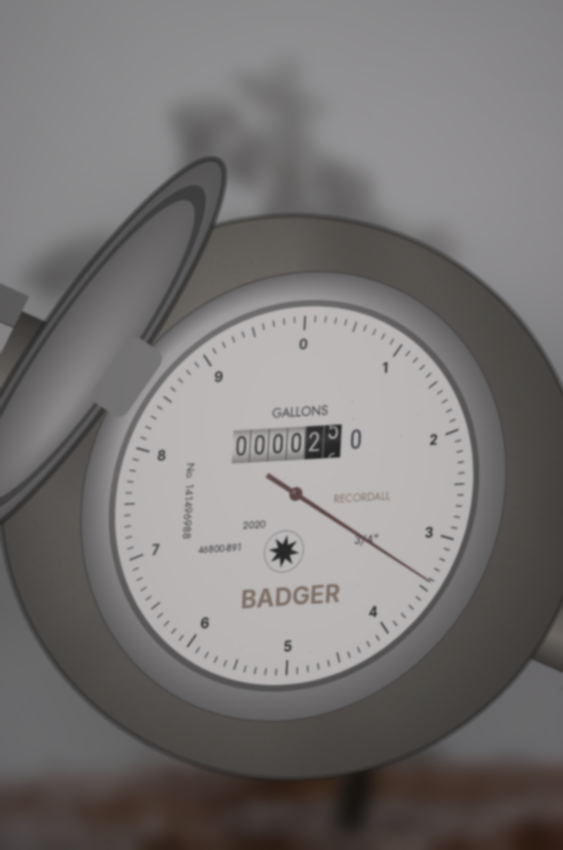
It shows 253.4; gal
